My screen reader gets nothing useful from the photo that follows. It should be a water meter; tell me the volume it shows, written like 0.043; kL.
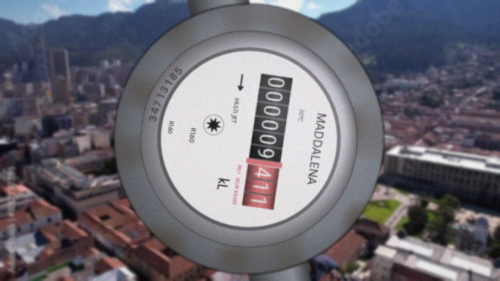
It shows 9.411; kL
